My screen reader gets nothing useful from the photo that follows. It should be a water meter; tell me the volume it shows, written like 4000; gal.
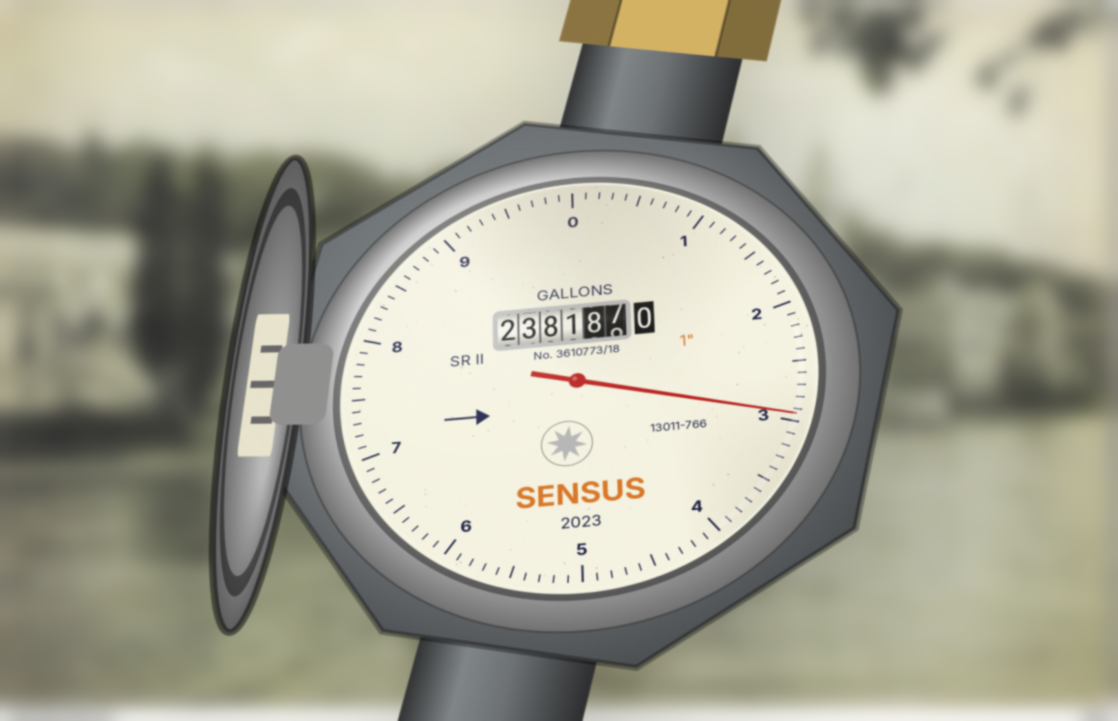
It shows 2381872.9; gal
